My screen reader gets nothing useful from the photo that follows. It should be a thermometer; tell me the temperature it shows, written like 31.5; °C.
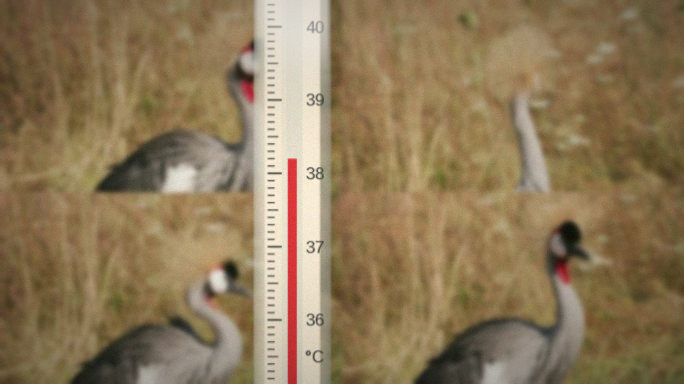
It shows 38.2; °C
